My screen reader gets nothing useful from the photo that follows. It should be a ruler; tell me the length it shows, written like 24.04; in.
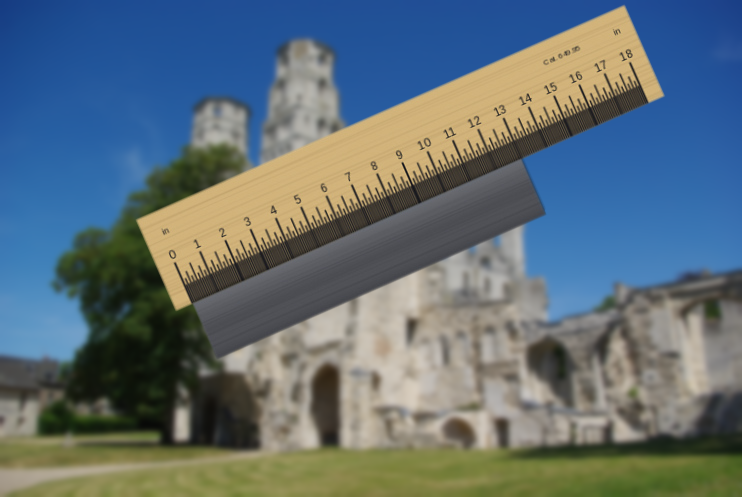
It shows 13; in
